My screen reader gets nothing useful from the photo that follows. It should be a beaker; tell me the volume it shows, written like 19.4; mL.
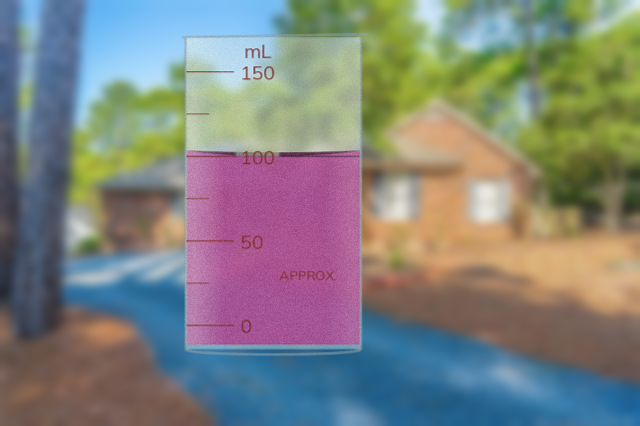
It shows 100; mL
